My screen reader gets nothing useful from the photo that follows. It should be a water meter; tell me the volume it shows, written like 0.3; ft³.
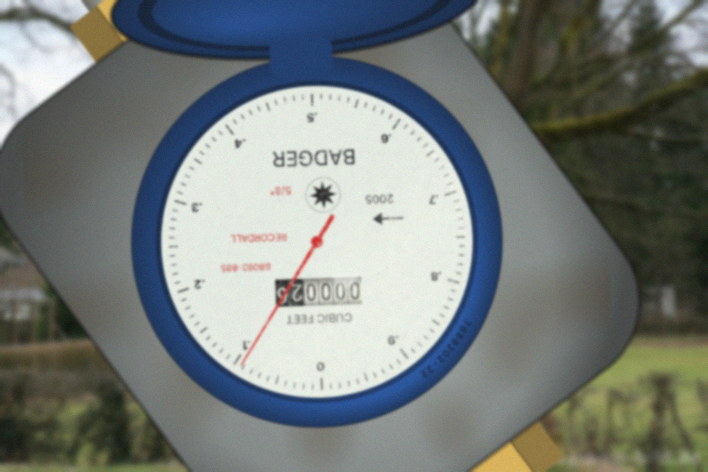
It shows 26.09; ft³
